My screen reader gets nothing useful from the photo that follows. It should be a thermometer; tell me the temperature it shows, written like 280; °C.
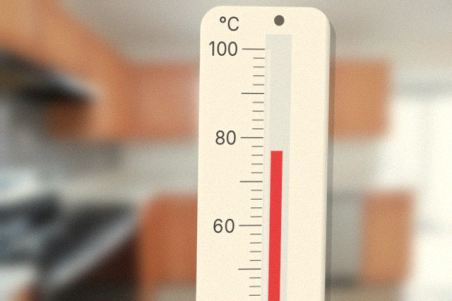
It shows 77; °C
